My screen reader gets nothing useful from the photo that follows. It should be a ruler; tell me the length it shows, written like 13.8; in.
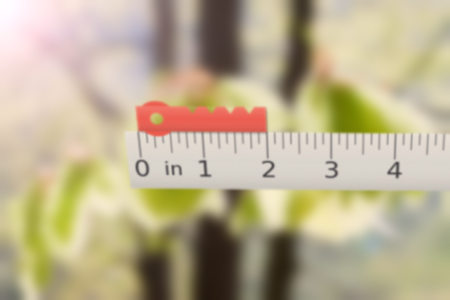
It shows 2; in
